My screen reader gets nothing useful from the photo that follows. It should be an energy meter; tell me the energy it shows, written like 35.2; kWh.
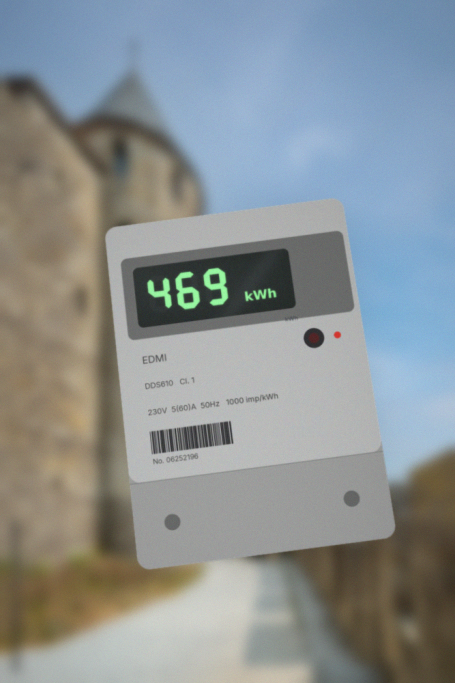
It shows 469; kWh
